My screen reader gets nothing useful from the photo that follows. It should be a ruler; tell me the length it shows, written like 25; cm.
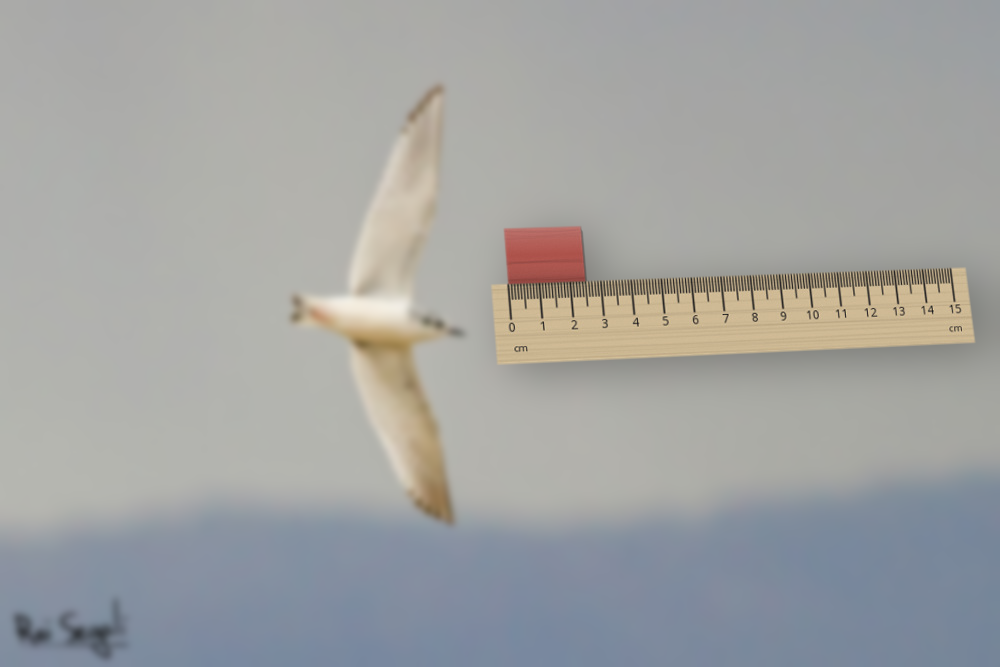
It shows 2.5; cm
